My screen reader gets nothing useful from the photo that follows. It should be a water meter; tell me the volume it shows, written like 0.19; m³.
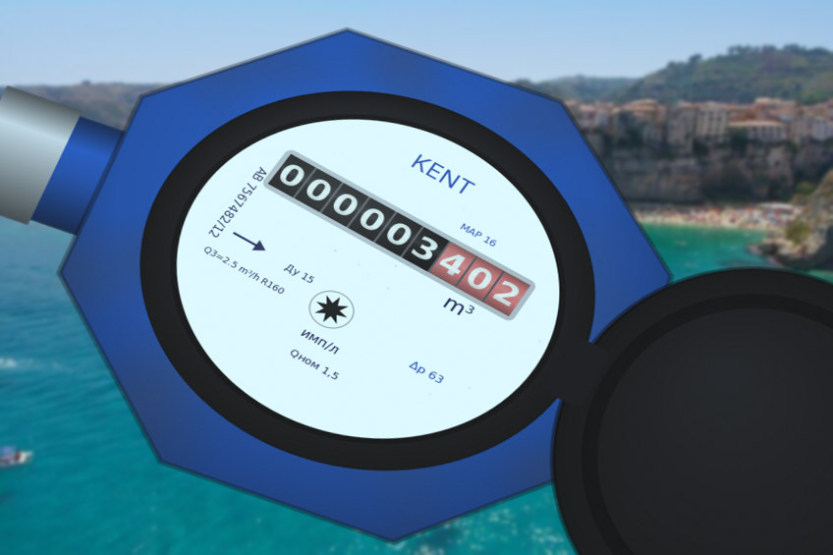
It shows 3.402; m³
